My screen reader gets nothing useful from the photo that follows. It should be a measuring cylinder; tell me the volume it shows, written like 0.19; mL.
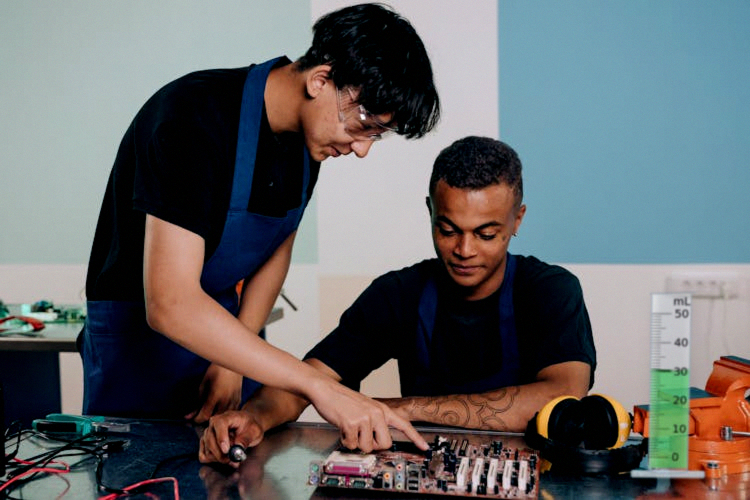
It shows 30; mL
